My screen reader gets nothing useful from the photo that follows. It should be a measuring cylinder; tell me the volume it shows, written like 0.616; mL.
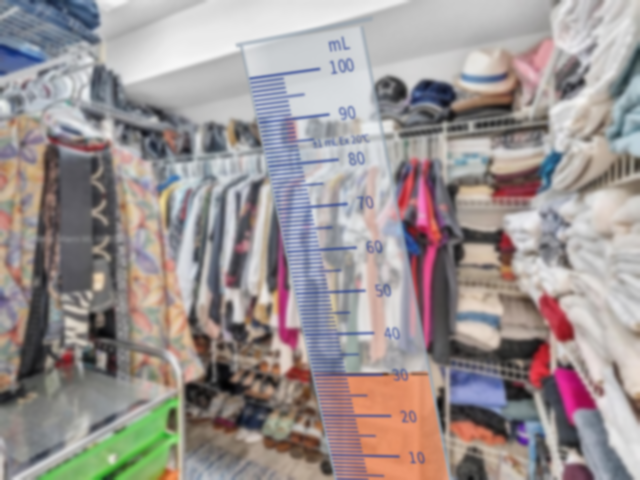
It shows 30; mL
